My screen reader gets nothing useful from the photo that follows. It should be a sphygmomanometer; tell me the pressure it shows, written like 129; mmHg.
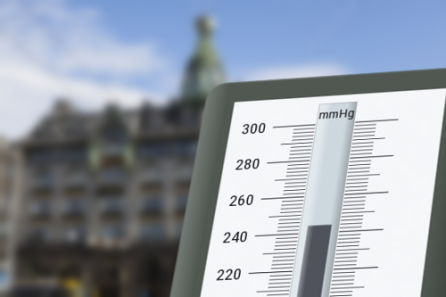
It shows 244; mmHg
